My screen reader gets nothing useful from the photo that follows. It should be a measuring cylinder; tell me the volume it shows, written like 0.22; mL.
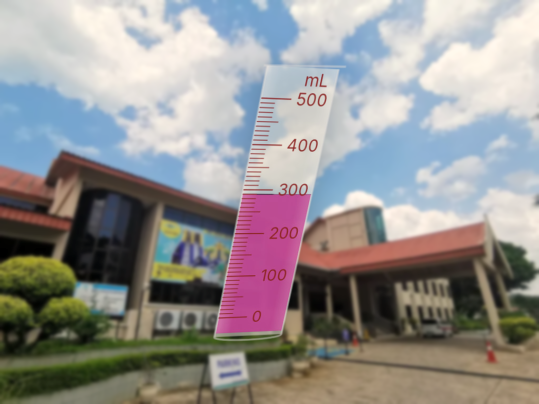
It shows 290; mL
